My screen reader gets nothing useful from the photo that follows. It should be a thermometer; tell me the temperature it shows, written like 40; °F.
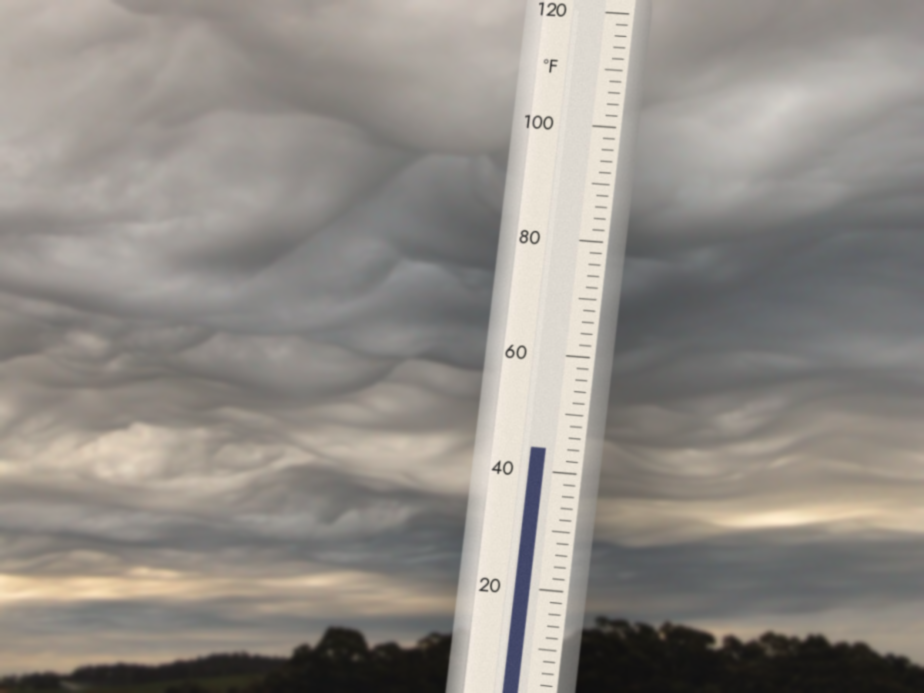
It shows 44; °F
